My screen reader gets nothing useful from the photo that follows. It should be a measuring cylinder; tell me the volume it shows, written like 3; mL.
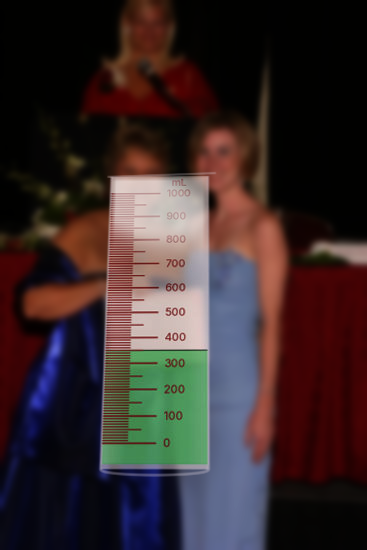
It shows 350; mL
